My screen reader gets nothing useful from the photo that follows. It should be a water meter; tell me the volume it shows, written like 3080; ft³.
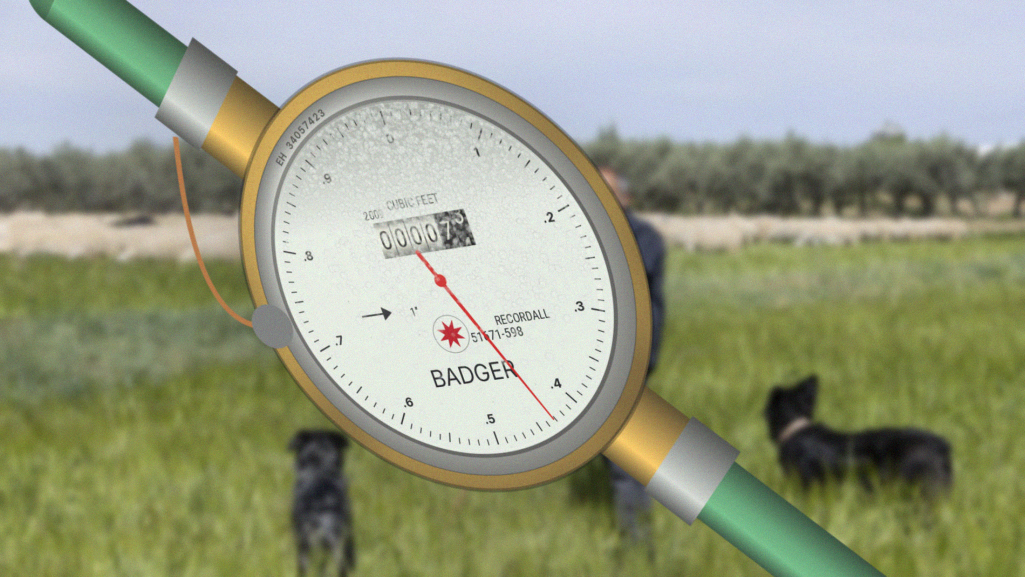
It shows 73.43; ft³
